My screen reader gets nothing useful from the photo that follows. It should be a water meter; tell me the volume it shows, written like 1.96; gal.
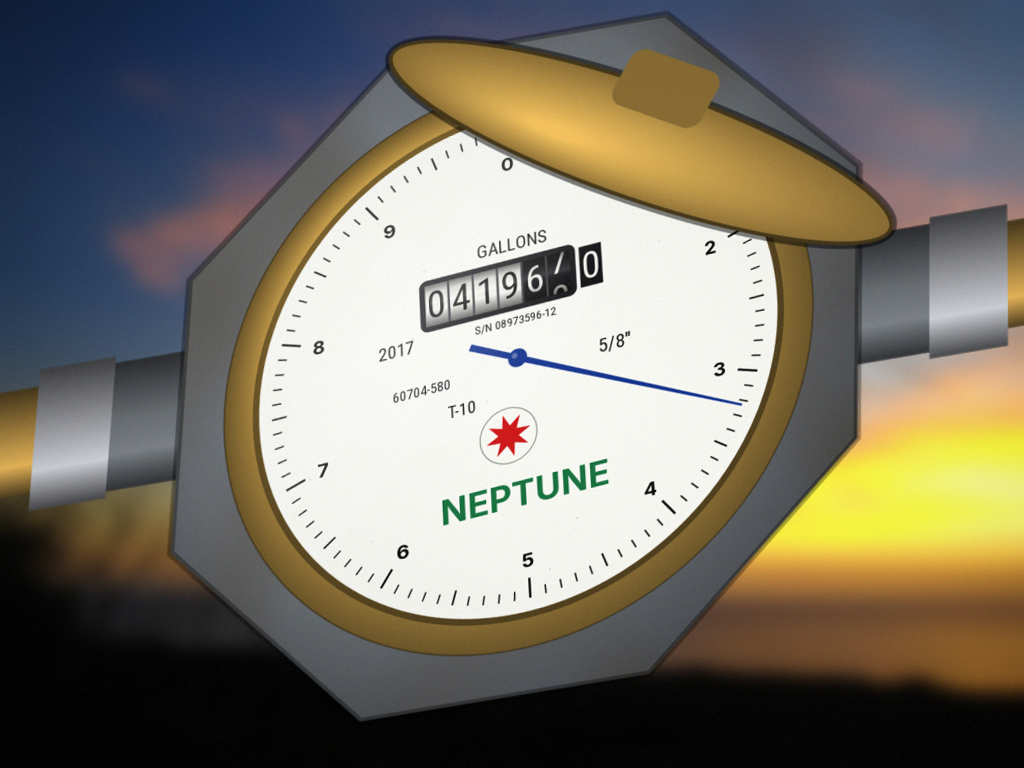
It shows 419673.2; gal
